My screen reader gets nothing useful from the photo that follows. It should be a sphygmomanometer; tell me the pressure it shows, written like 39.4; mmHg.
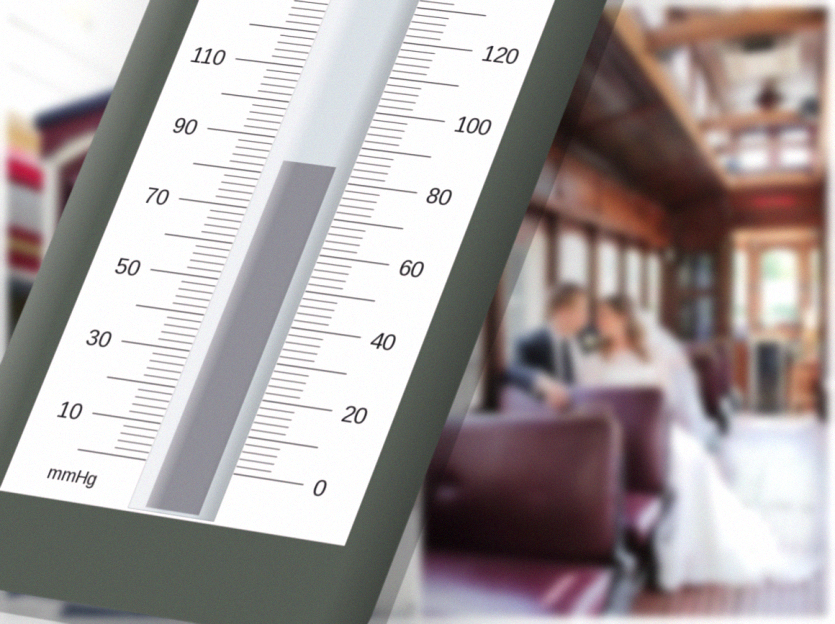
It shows 84; mmHg
